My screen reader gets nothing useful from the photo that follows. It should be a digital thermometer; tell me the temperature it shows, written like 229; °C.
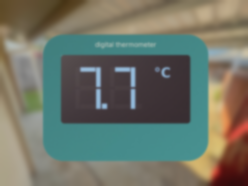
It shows 7.7; °C
